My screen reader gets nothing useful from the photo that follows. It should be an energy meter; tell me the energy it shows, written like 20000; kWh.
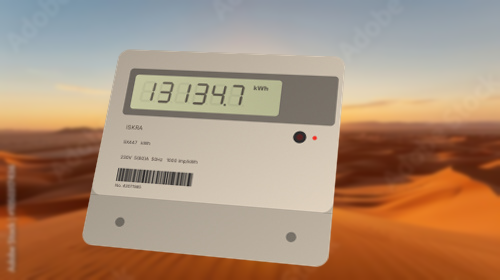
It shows 13134.7; kWh
